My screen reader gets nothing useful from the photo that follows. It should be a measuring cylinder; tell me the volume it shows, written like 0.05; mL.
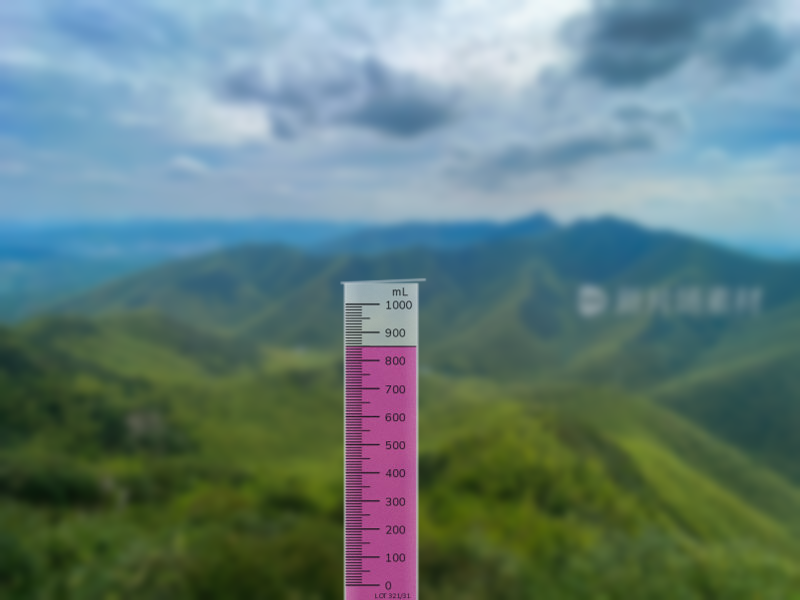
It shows 850; mL
